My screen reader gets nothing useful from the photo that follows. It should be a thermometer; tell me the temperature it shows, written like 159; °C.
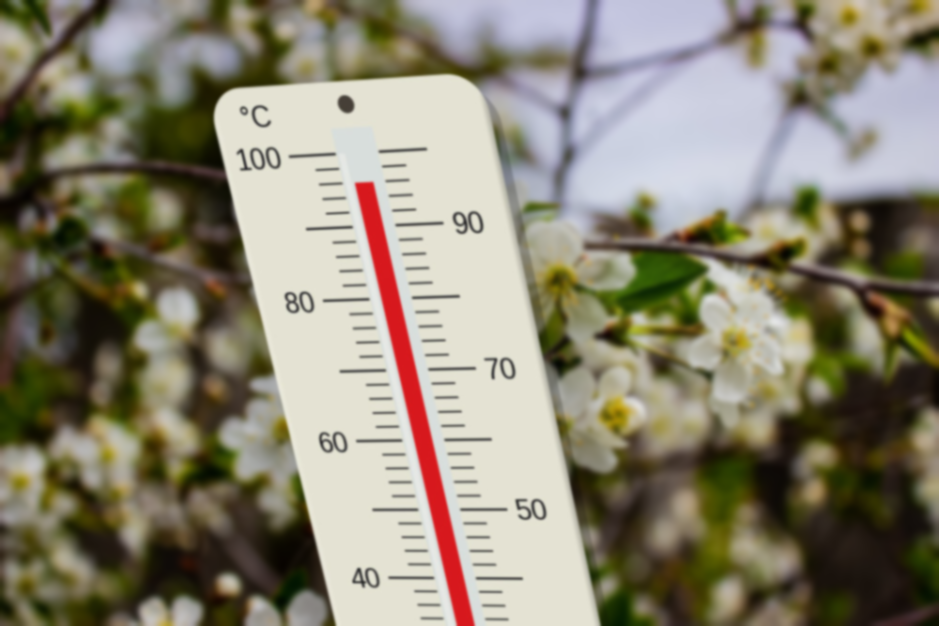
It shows 96; °C
